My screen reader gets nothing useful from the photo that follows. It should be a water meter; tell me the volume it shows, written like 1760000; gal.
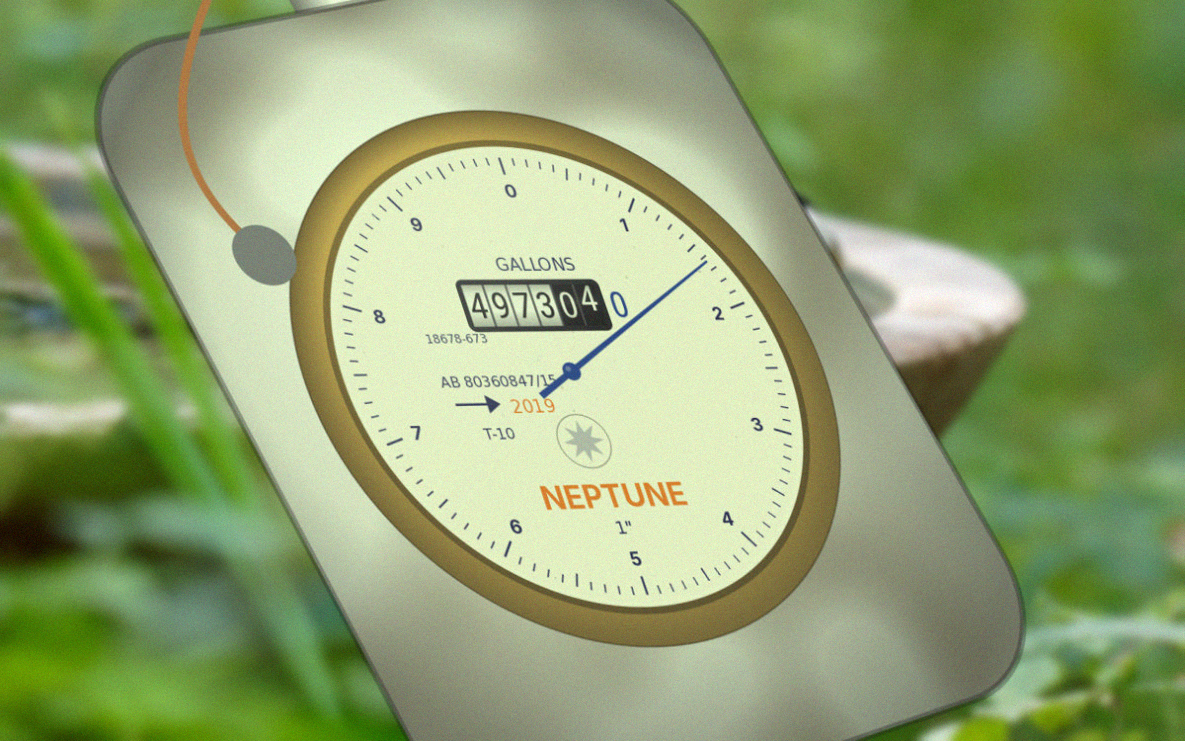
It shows 4973041.6; gal
